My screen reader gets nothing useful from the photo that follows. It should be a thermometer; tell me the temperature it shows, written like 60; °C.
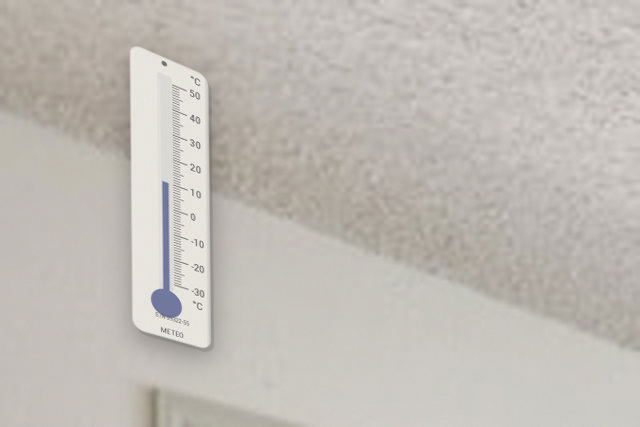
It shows 10; °C
